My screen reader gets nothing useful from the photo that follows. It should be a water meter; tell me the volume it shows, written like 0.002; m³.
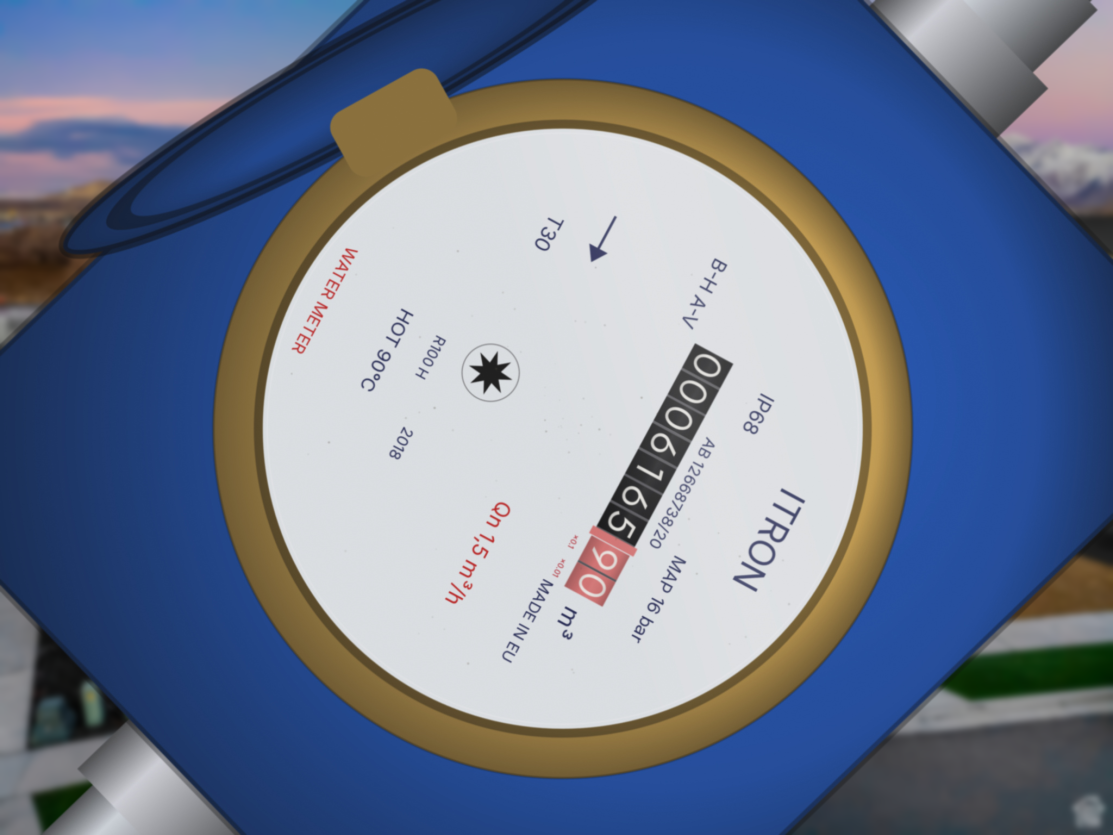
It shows 6165.90; m³
